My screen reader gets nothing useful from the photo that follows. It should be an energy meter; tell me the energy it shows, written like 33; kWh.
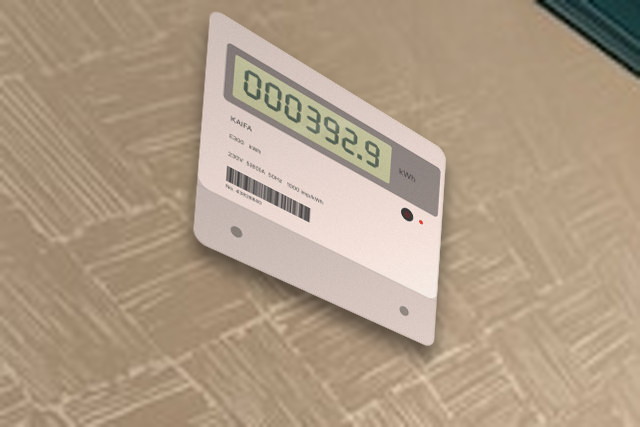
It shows 392.9; kWh
